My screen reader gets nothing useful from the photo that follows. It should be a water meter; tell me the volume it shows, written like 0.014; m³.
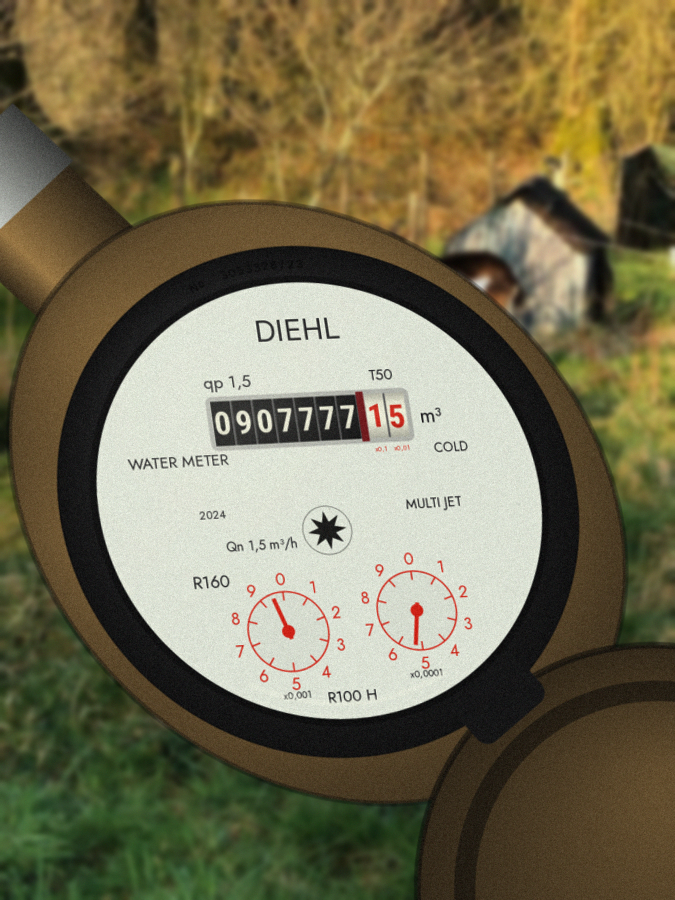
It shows 907777.1495; m³
